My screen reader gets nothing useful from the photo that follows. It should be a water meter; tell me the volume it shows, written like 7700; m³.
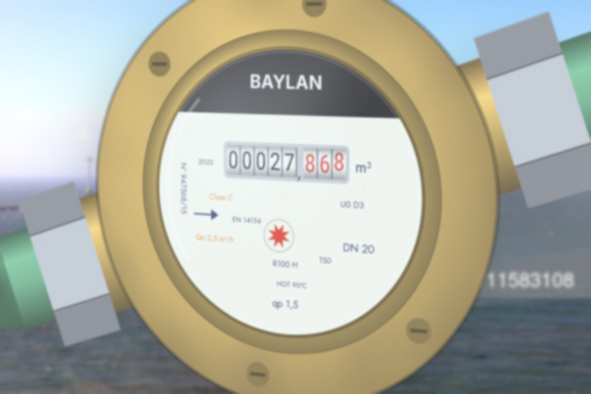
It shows 27.868; m³
